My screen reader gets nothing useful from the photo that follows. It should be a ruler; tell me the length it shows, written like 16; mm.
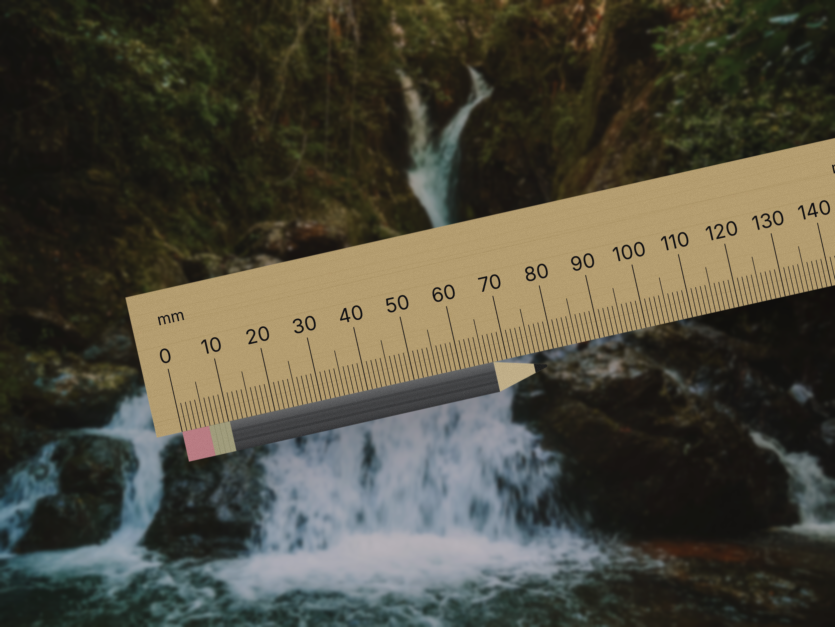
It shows 78; mm
